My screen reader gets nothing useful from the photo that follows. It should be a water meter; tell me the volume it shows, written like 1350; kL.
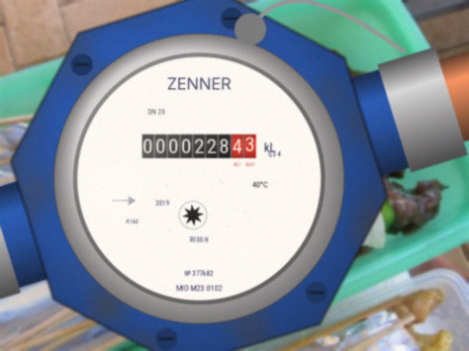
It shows 228.43; kL
